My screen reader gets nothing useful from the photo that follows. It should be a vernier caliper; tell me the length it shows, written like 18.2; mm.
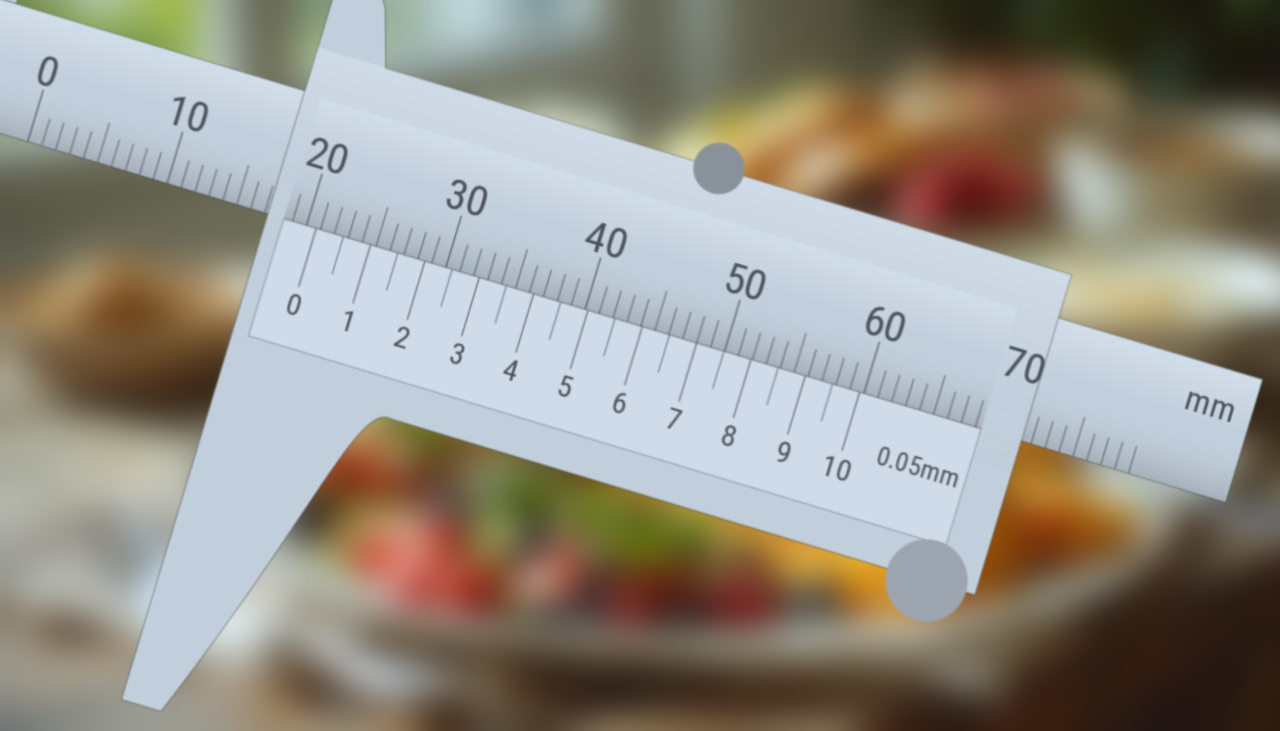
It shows 20.7; mm
